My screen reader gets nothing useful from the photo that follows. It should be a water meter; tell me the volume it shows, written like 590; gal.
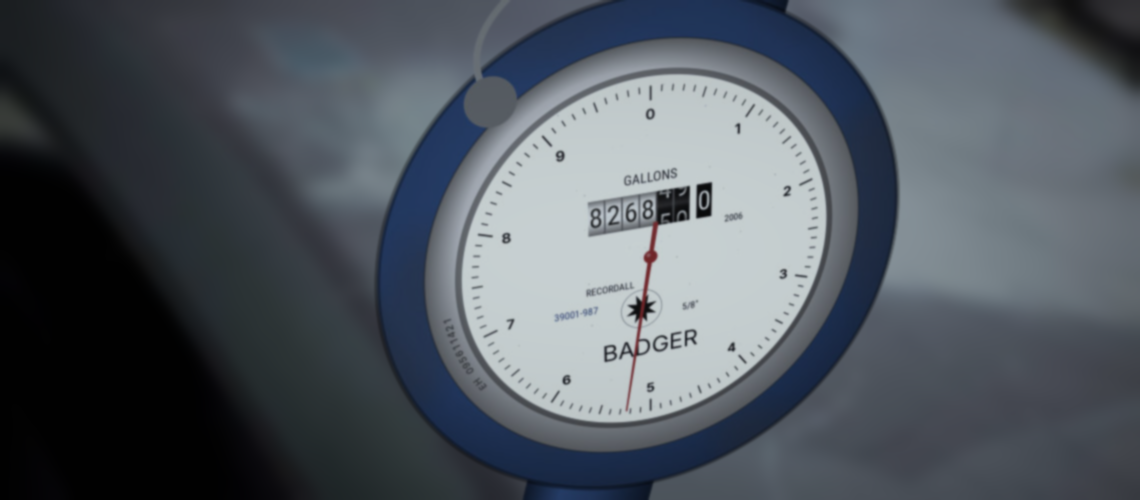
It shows 8268495.2; gal
